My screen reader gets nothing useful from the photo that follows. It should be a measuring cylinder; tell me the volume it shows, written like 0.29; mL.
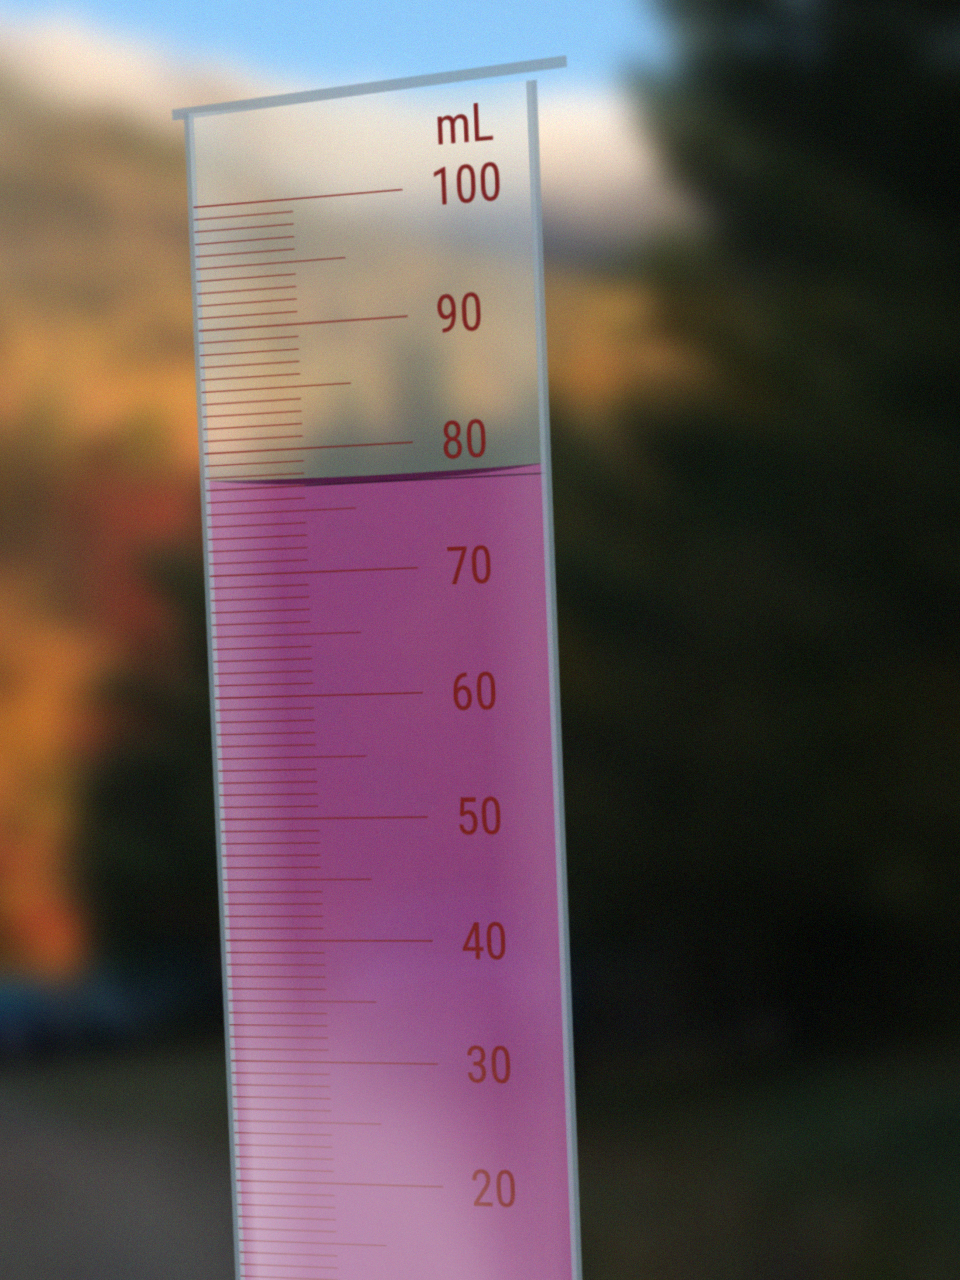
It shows 77; mL
